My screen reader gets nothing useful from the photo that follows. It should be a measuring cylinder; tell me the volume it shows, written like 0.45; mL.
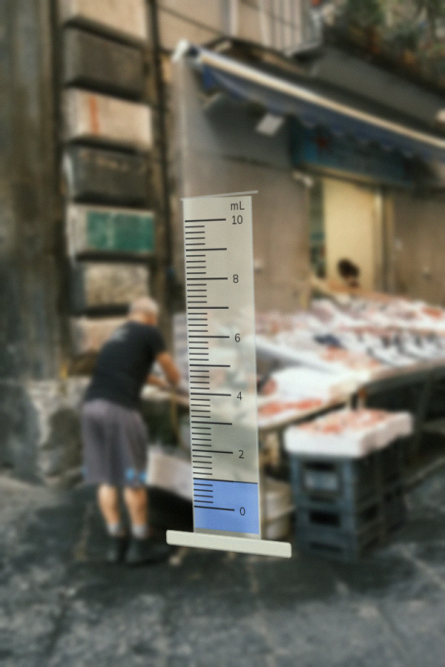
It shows 1; mL
